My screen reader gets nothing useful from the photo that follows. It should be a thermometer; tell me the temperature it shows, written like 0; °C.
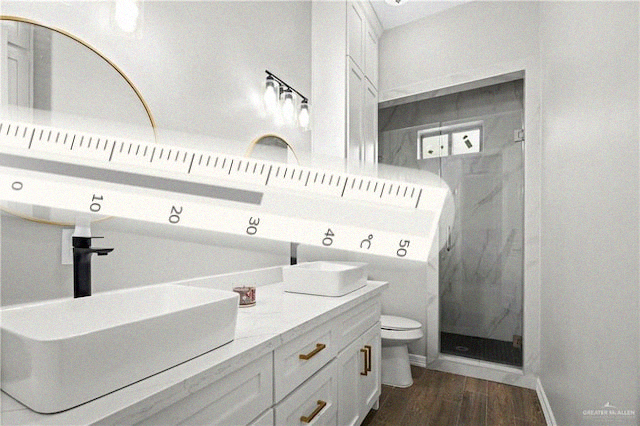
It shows 30; °C
